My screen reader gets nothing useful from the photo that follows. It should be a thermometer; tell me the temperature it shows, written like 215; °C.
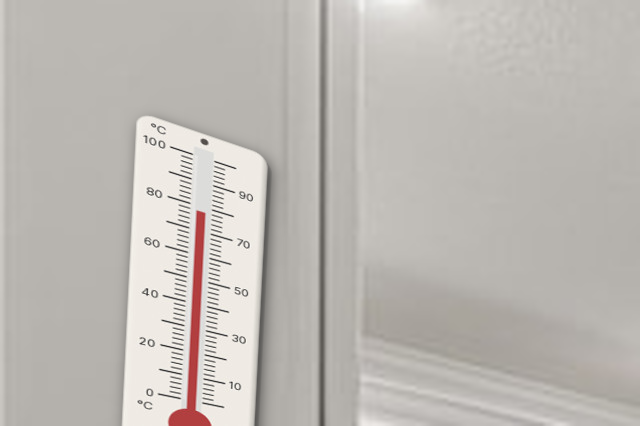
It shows 78; °C
